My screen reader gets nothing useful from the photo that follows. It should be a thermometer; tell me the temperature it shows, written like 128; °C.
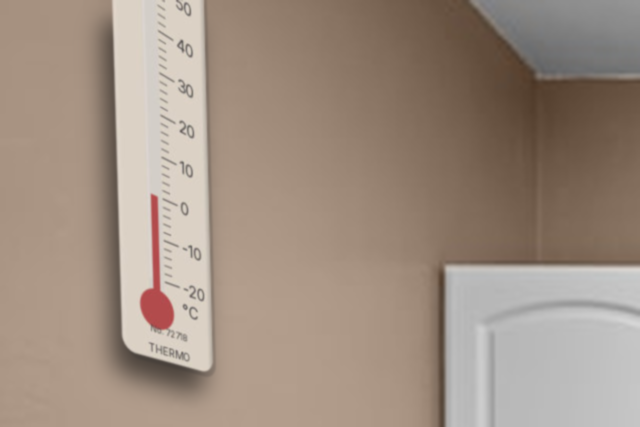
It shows 0; °C
